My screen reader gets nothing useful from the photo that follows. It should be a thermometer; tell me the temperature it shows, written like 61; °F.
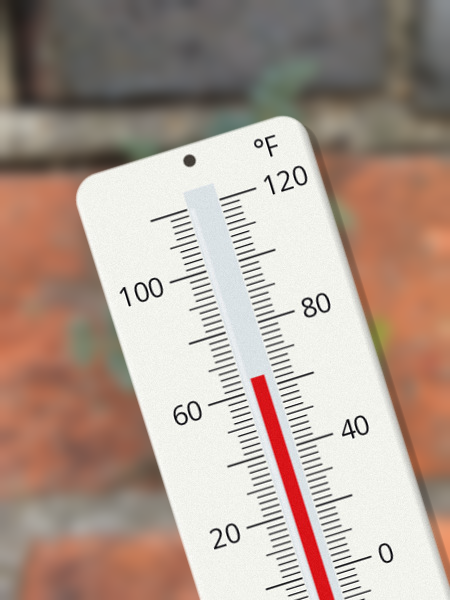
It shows 64; °F
